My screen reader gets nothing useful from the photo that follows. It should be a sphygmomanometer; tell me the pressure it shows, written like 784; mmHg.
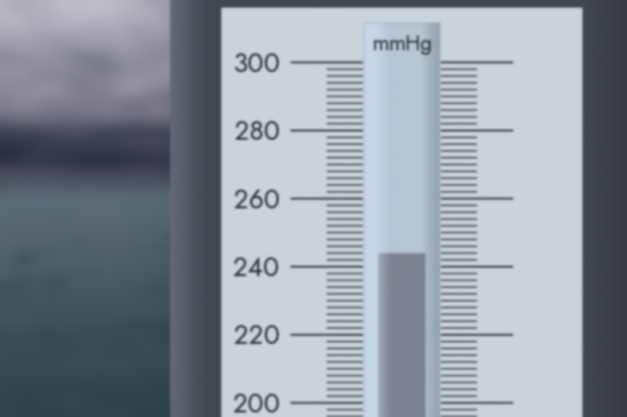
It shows 244; mmHg
